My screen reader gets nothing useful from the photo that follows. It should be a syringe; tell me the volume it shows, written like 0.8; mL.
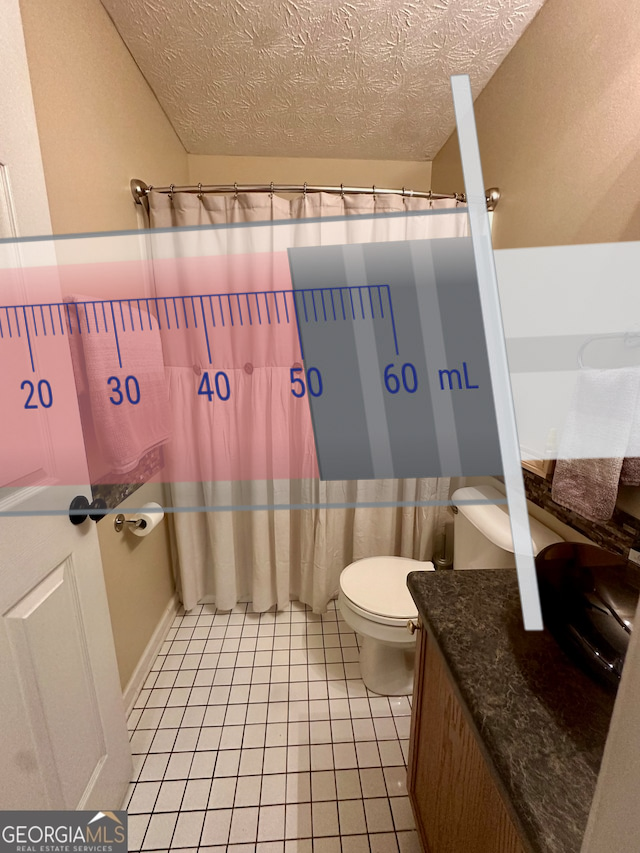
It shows 50; mL
